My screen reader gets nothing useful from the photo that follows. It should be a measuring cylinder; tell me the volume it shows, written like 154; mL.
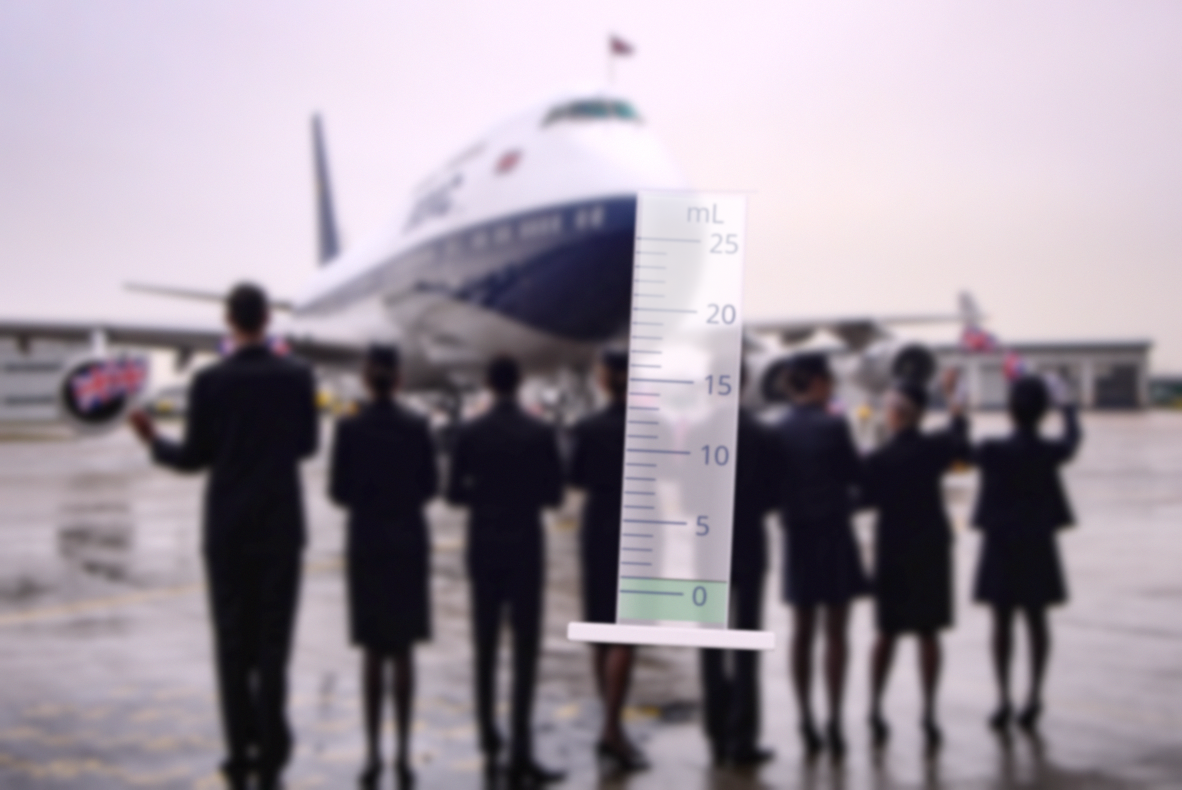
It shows 1; mL
